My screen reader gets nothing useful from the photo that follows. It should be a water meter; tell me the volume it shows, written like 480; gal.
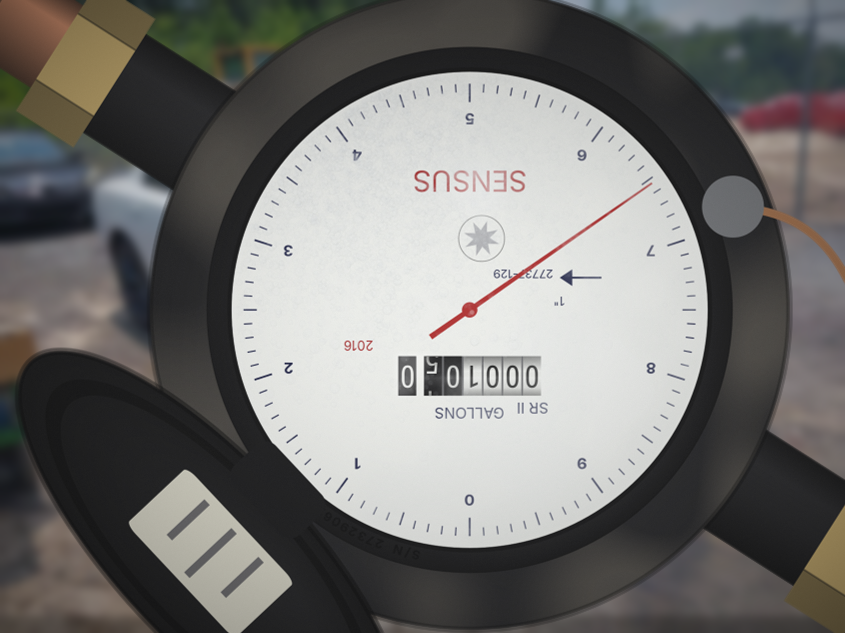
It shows 1046.5; gal
